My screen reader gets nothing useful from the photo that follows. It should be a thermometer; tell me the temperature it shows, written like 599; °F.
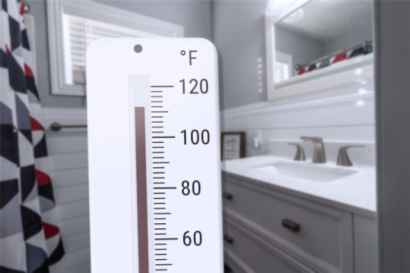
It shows 112; °F
